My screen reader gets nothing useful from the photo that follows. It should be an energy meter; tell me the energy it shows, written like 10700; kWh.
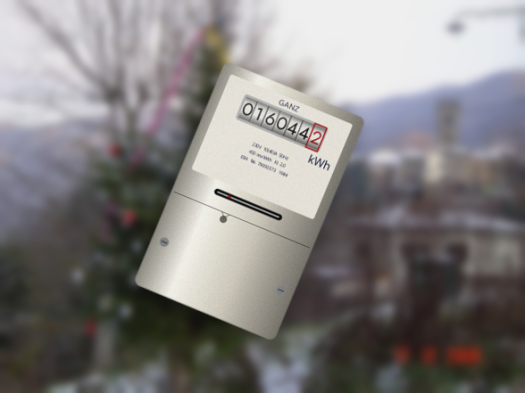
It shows 16044.2; kWh
